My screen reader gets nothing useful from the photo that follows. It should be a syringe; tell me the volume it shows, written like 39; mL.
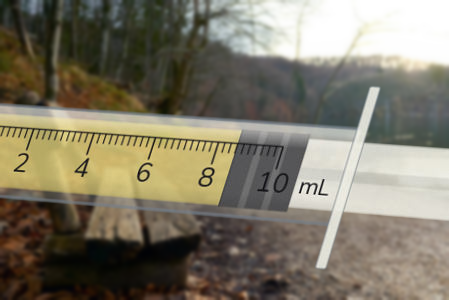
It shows 8.6; mL
